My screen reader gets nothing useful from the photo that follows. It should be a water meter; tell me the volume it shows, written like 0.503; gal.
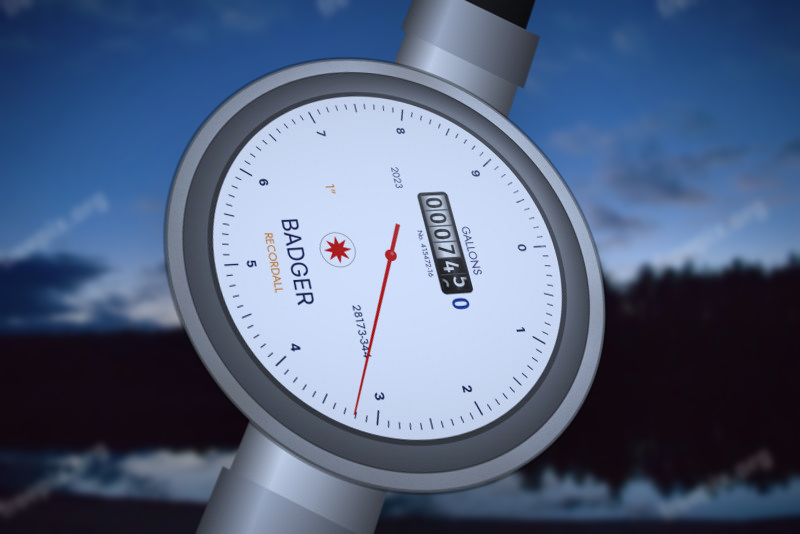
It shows 7453.2; gal
